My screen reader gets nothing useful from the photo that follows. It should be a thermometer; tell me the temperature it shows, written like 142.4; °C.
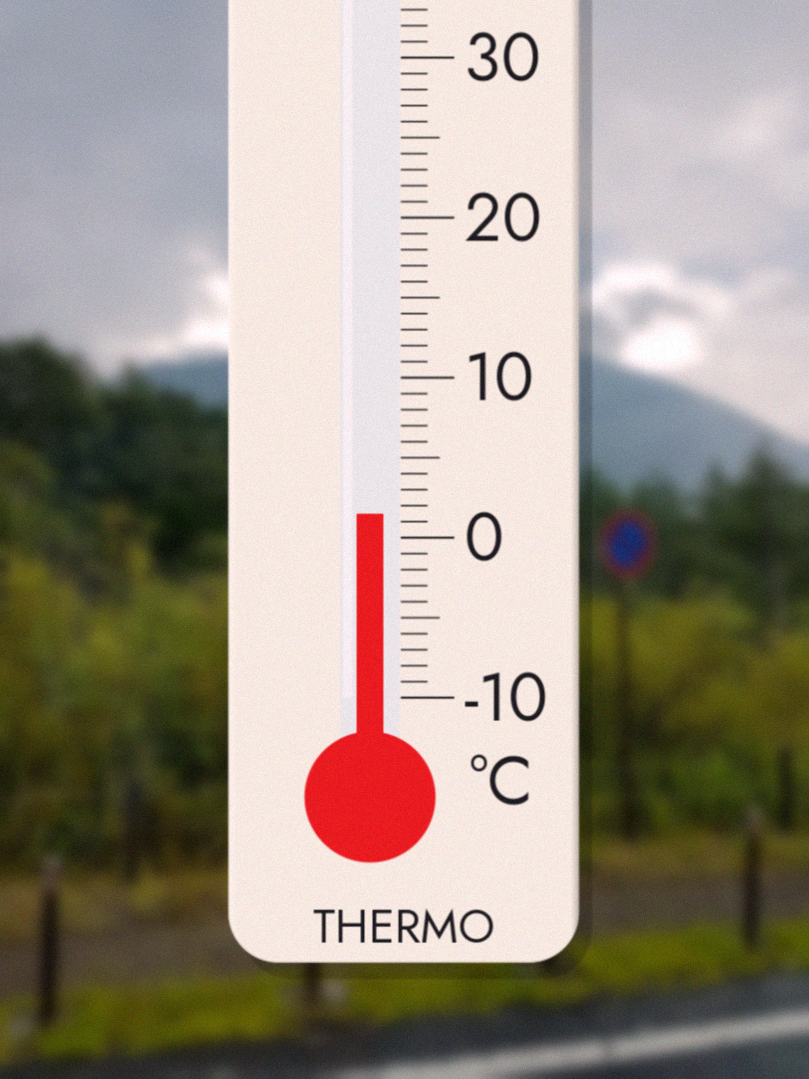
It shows 1.5; °C
